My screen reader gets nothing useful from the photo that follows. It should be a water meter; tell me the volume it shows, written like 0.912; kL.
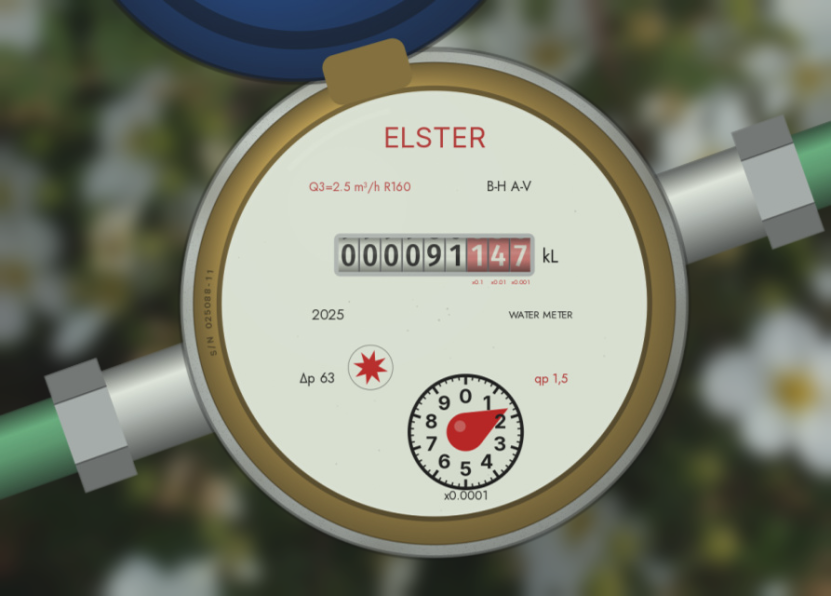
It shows 91.1471; kL
